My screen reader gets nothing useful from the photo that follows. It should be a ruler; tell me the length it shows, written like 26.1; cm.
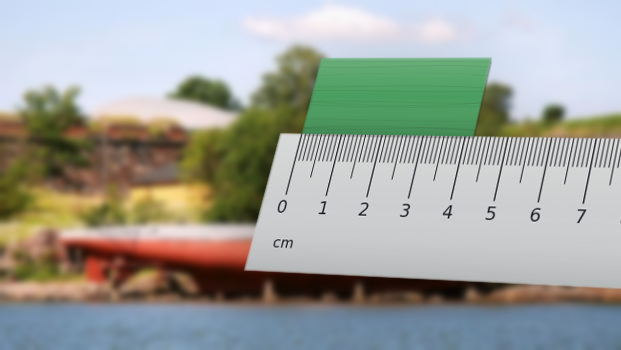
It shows 4.2; cm
